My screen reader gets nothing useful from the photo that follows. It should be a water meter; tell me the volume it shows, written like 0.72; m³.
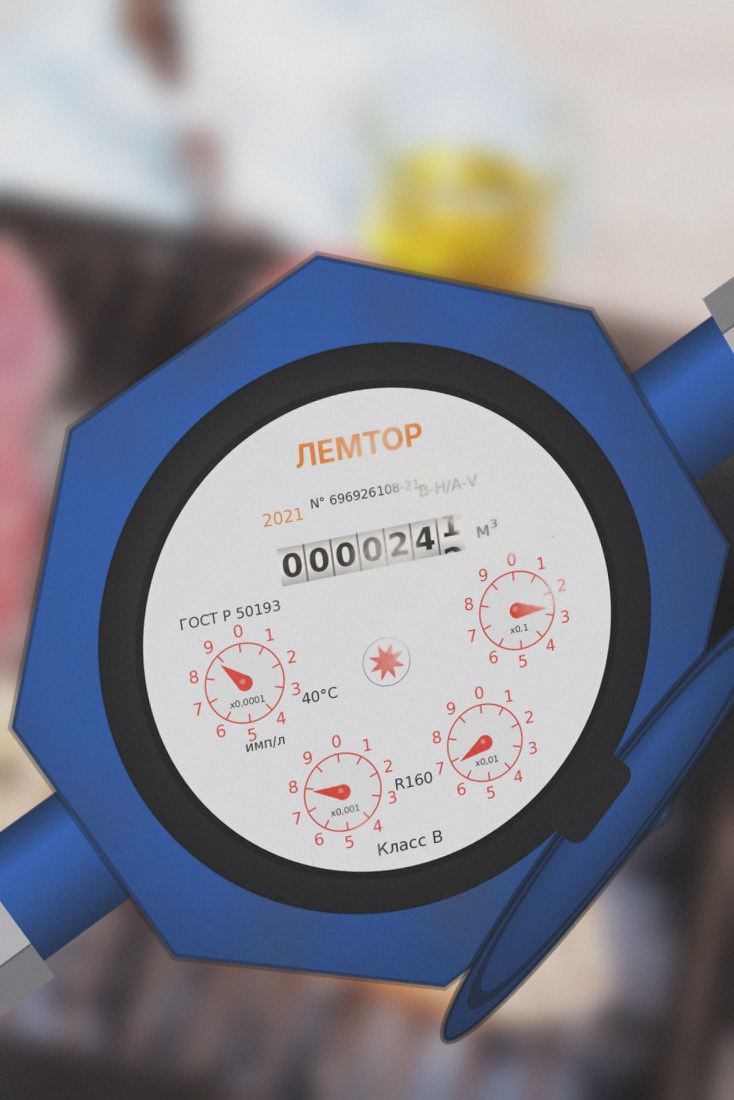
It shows 241.2678; m³
